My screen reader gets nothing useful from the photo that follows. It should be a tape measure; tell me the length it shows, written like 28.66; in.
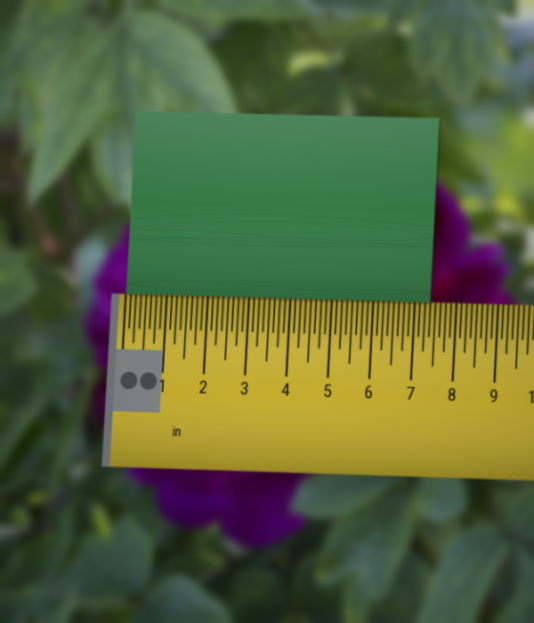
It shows 7.375; in
